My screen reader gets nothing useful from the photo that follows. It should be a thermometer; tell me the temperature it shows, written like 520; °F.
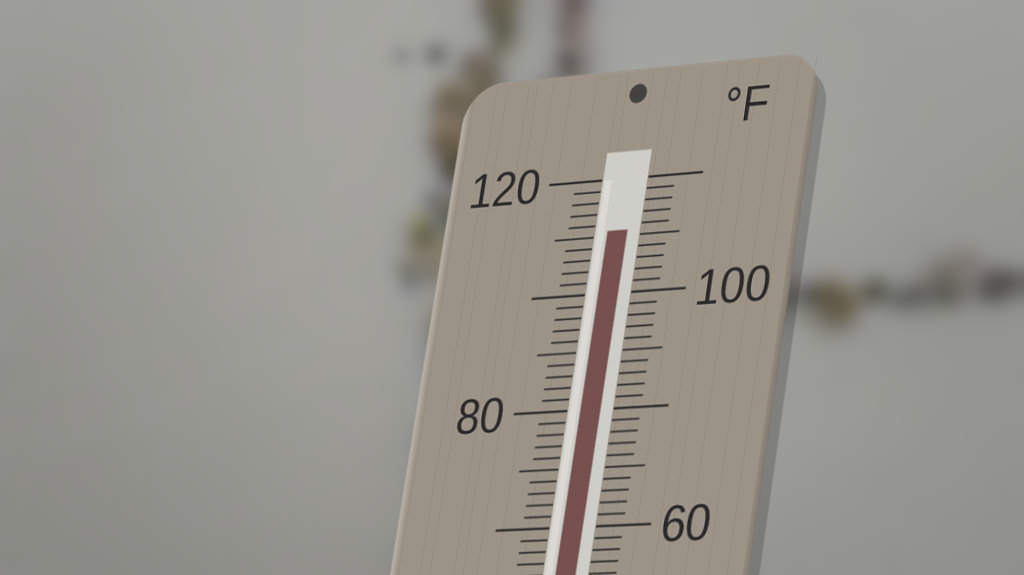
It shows 111; °F
